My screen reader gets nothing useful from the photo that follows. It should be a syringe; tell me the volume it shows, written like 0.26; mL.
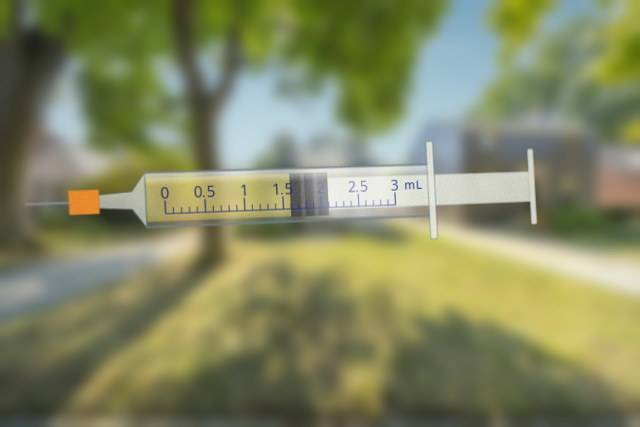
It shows 1.6; mL
